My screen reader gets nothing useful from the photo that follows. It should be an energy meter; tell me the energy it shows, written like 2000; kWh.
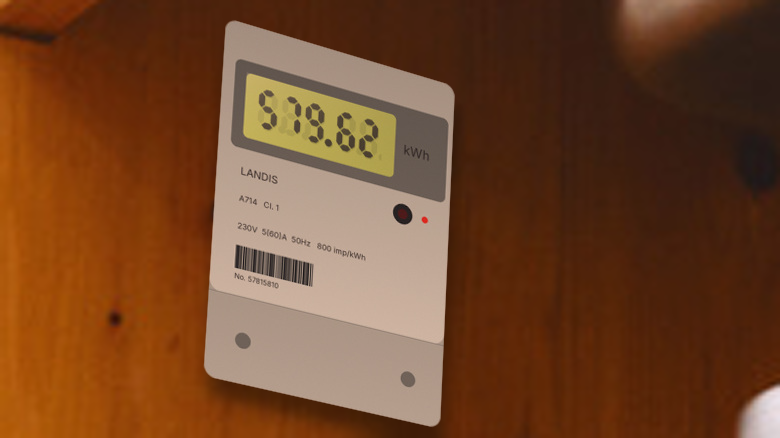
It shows 579.62; kWh
